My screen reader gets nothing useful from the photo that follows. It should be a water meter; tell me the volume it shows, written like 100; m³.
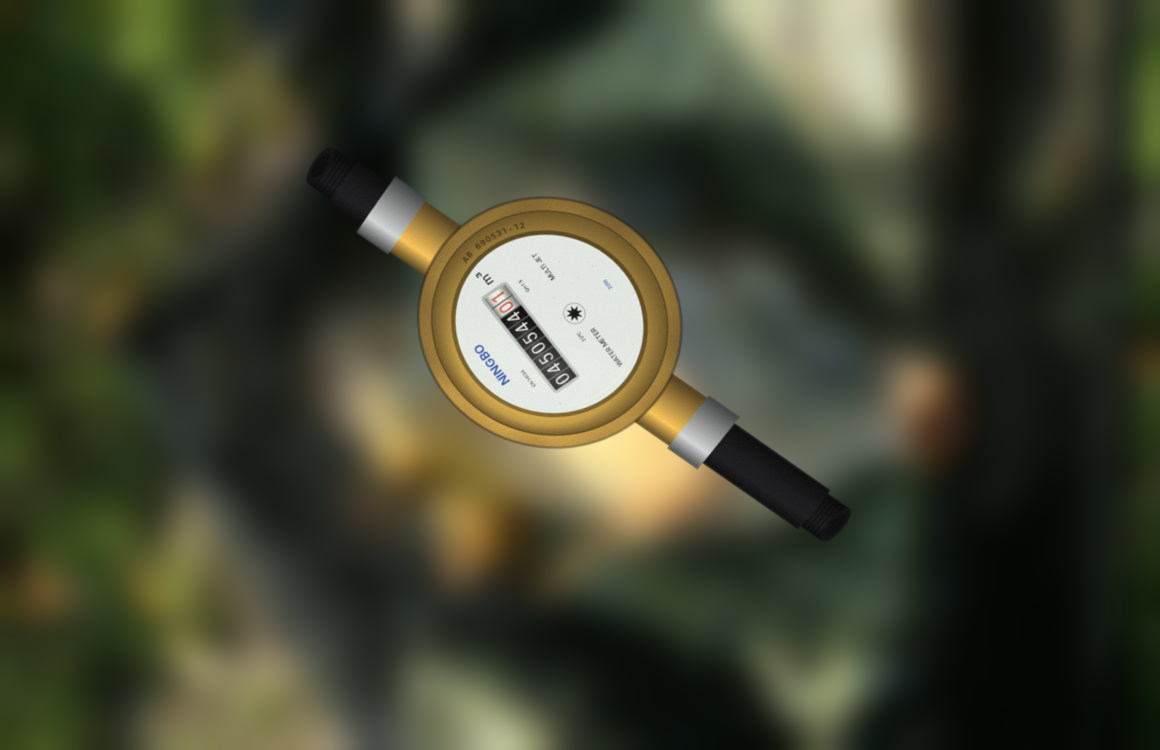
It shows 450544.01; m³
